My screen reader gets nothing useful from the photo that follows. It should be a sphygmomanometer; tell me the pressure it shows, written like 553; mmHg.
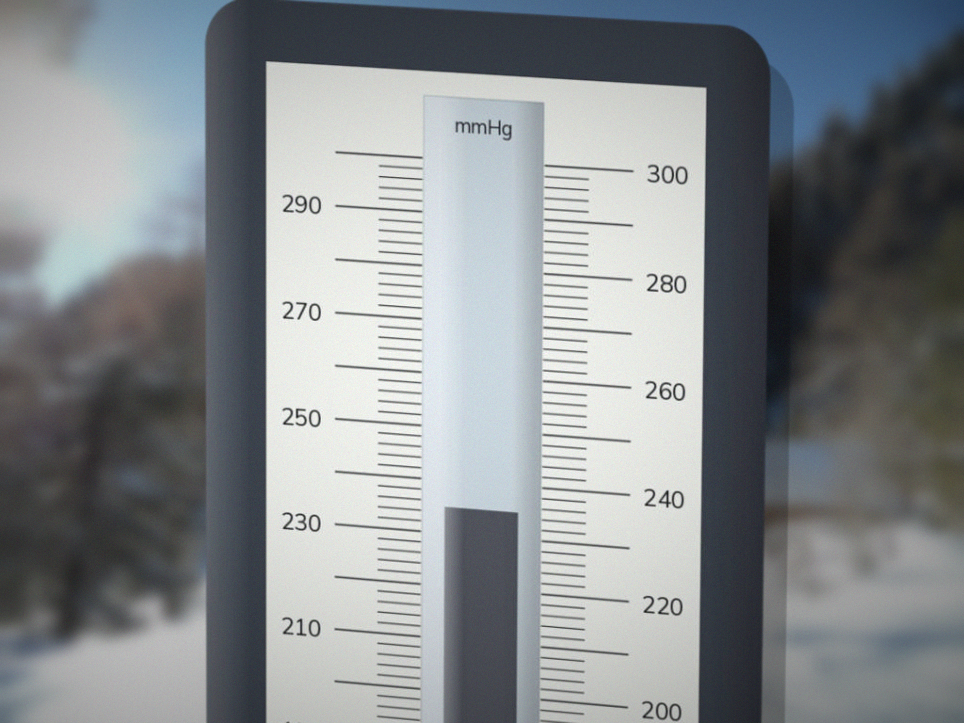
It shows 235; mmHg
